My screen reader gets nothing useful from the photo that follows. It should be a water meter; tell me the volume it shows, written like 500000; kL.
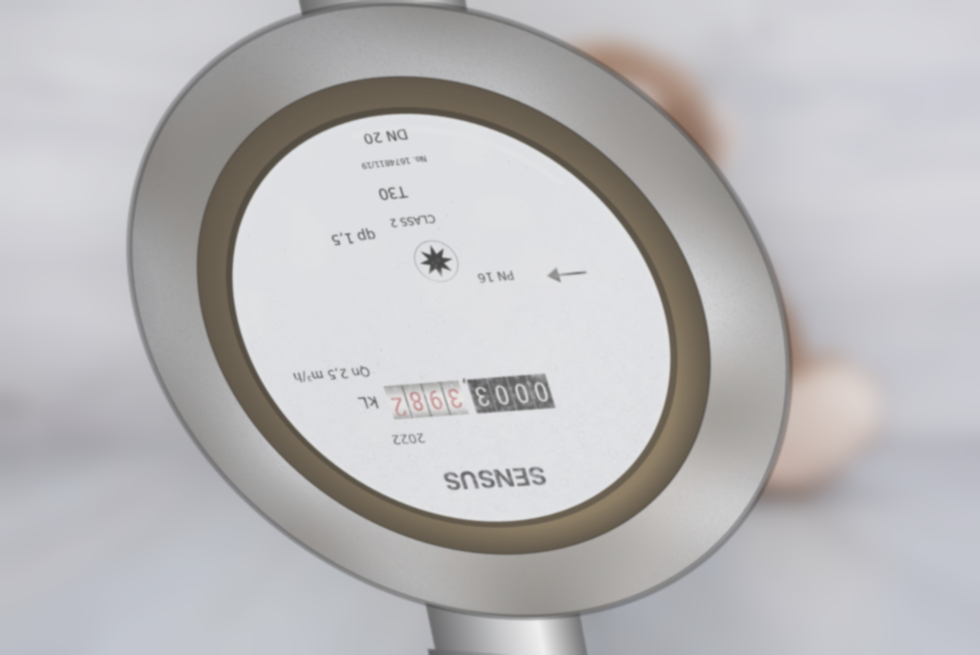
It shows 3.3982; kL
